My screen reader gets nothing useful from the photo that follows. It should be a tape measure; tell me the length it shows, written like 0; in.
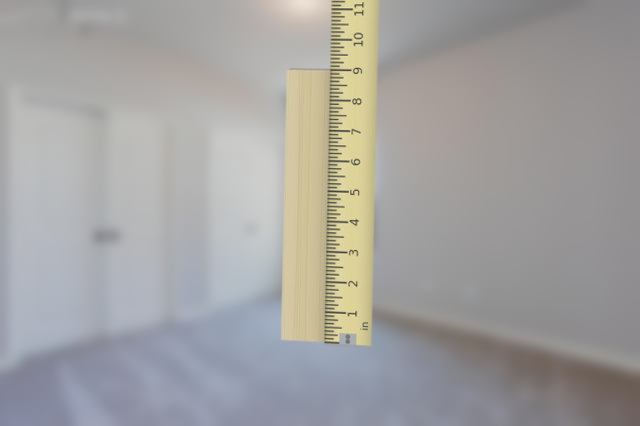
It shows 9; in
